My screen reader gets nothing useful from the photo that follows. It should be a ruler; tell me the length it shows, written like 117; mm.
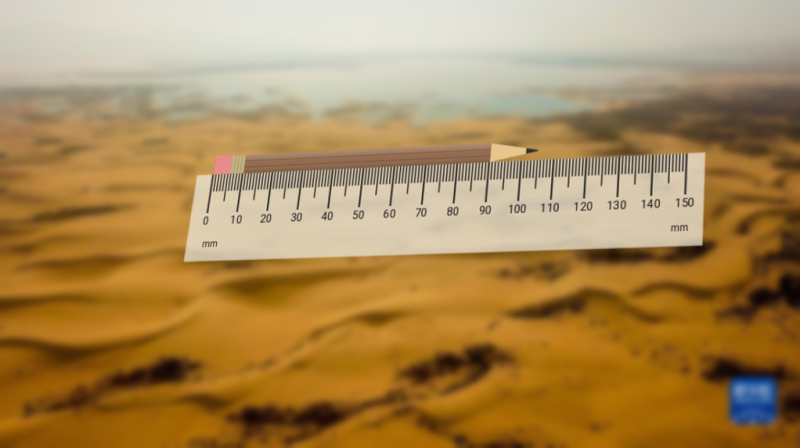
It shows 105; mm
